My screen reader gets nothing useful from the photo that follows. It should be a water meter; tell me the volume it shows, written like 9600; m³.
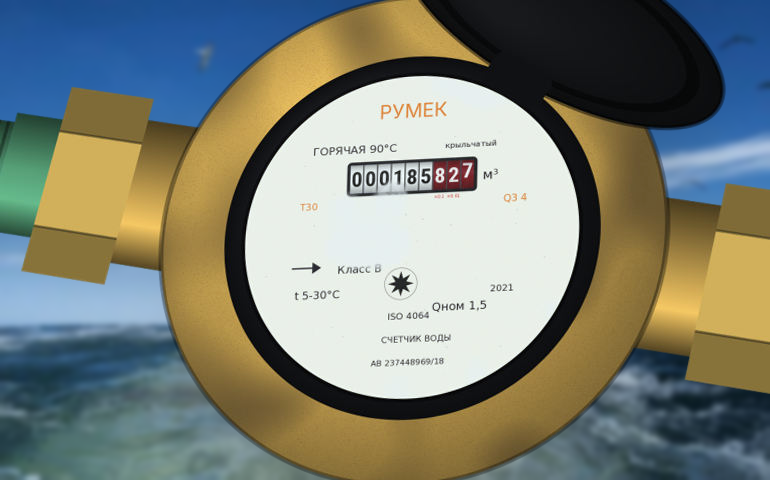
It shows 185.827; m³
